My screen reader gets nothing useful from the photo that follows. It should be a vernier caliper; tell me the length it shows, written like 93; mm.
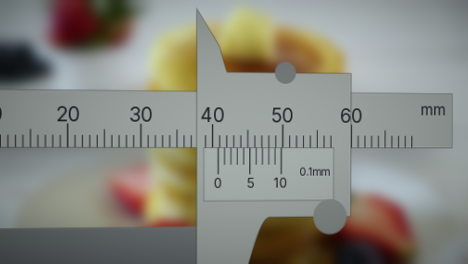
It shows 40.8; mm
